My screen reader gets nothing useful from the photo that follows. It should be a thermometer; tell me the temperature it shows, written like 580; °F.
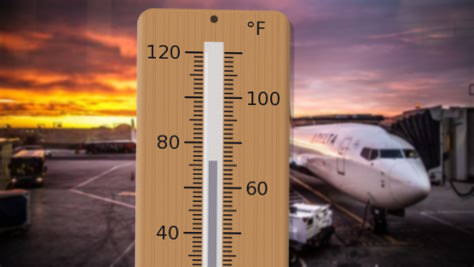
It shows 72; °F
